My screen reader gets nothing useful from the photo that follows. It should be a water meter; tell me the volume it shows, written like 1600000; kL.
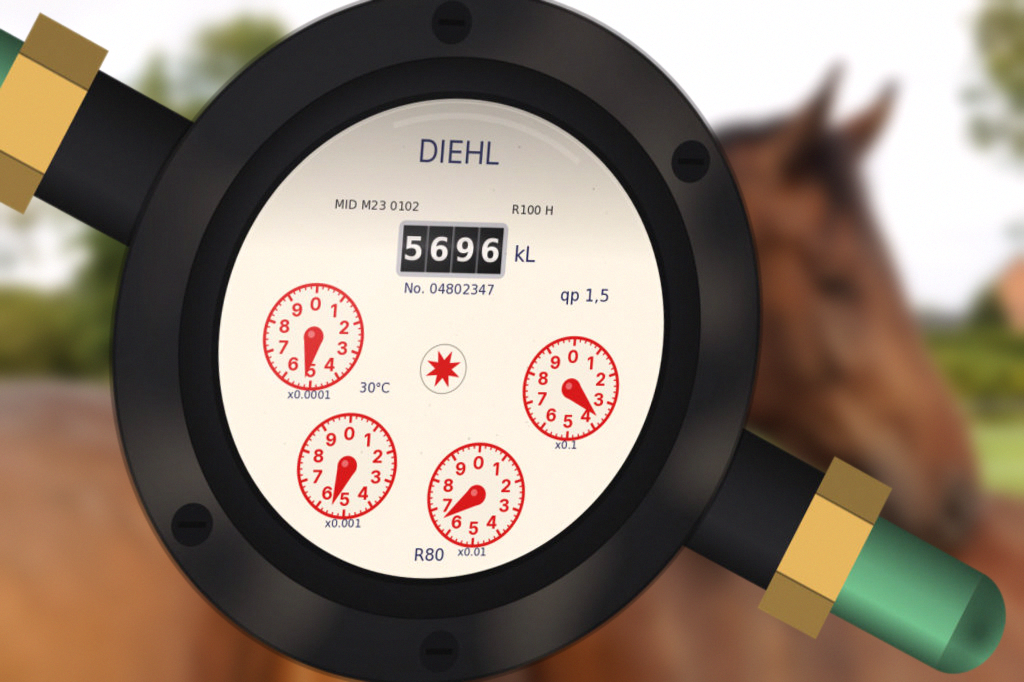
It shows 5696.3655; kL
